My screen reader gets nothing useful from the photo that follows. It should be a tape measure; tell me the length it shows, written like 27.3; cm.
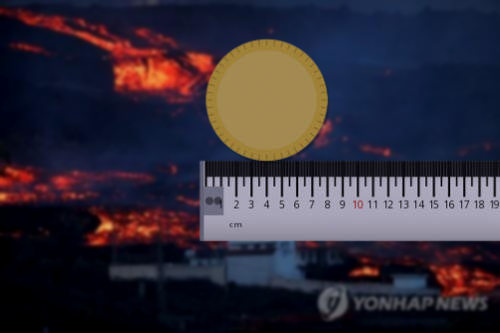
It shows 8; cm
